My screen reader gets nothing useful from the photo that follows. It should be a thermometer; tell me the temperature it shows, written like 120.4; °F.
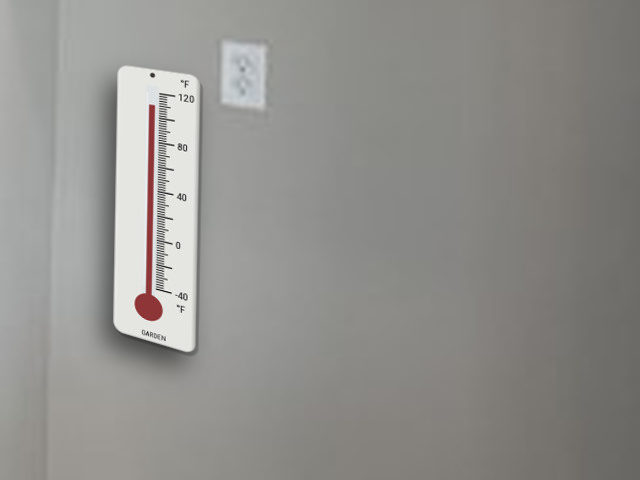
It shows 110; °F
